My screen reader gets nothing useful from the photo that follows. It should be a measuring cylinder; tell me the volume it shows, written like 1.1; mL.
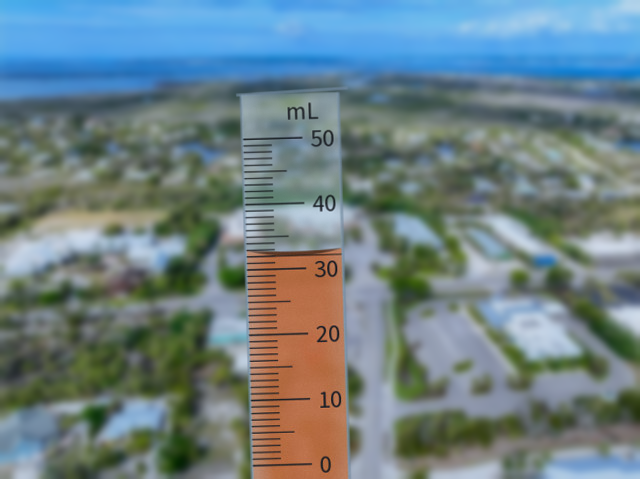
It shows 32; mL
